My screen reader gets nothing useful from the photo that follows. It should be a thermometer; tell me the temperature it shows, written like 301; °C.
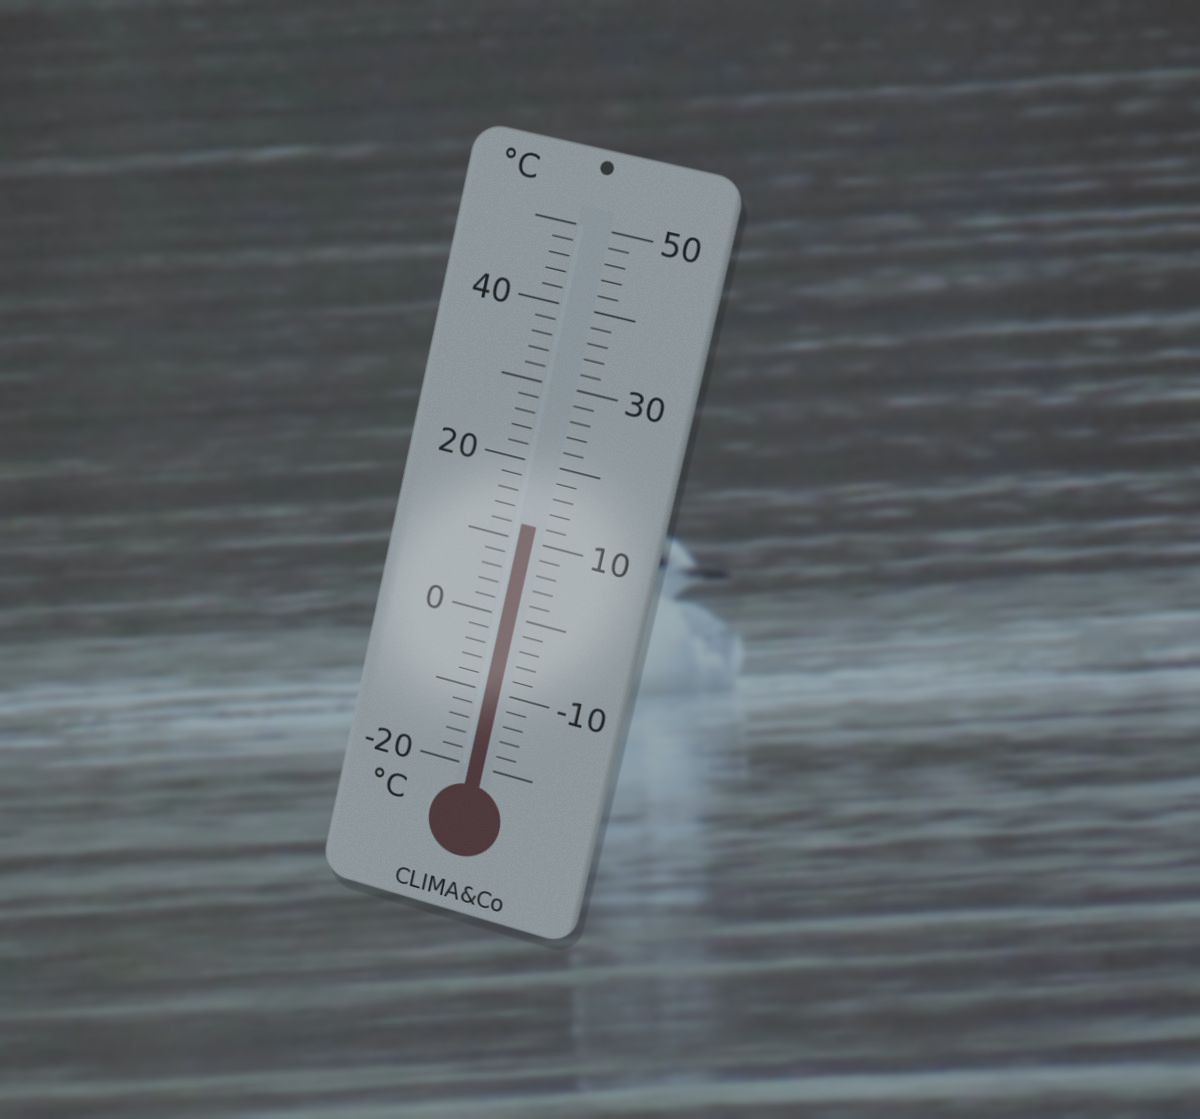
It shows 12; °C
